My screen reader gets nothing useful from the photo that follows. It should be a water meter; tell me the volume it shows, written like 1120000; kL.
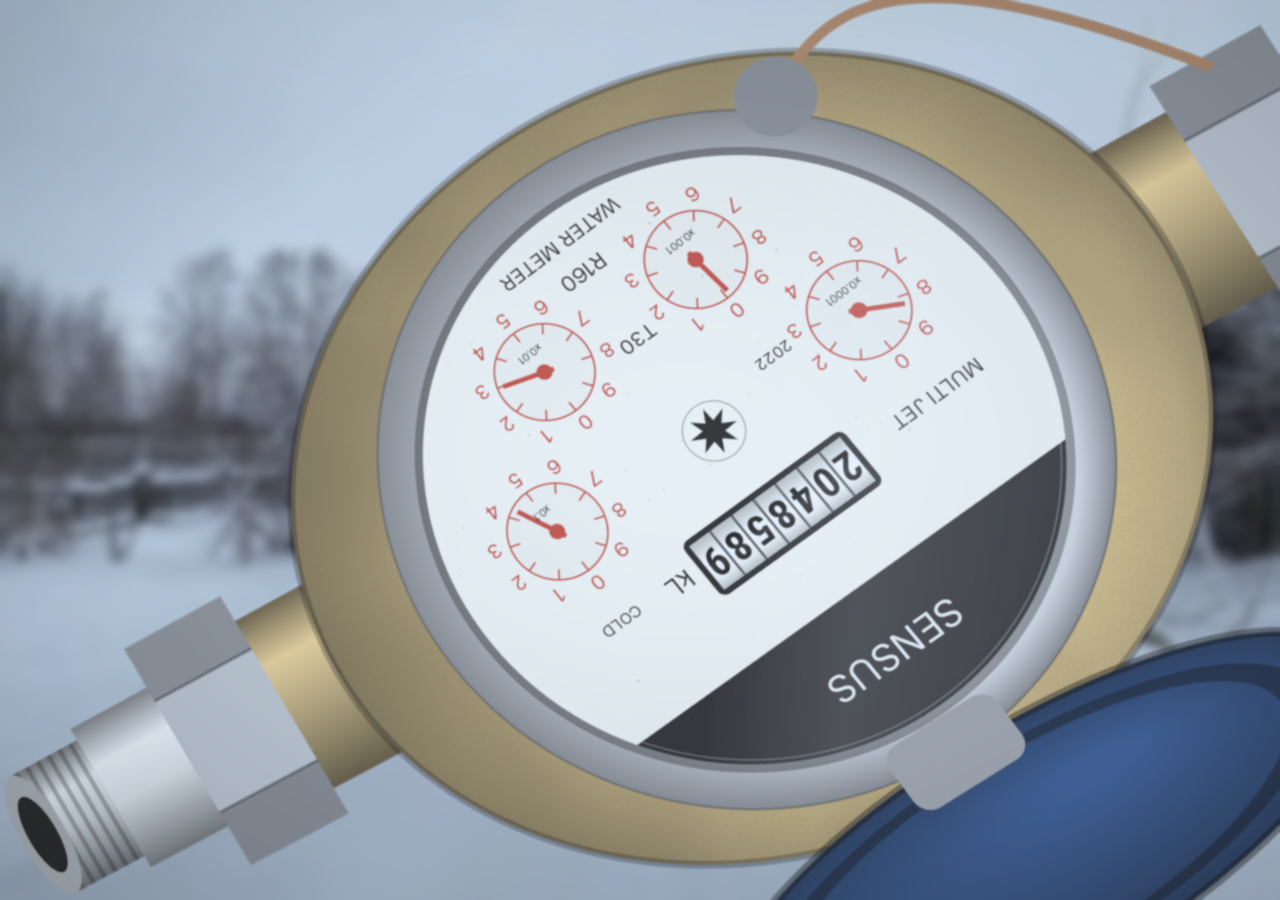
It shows 2048589.4298; kL
